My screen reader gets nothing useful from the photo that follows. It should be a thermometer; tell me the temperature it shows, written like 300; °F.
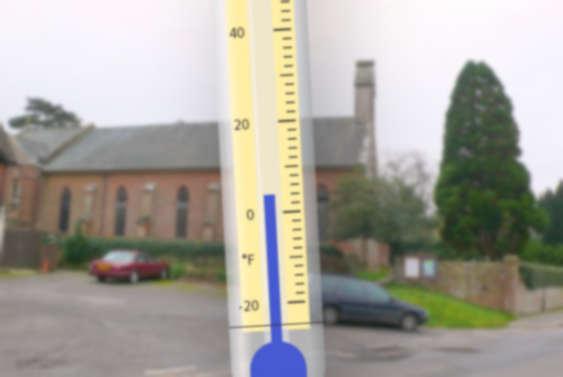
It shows 4; °F
